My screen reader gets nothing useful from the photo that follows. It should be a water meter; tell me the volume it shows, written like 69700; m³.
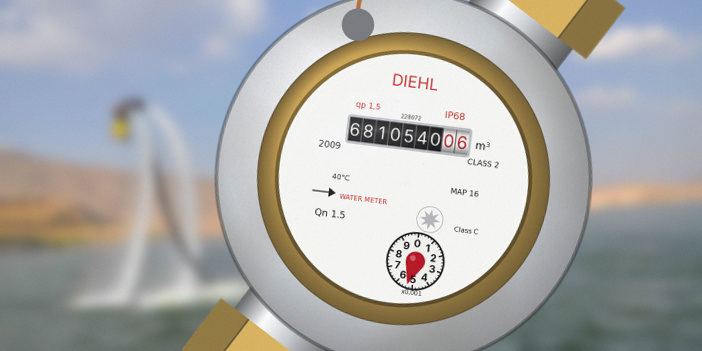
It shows 6810540.065; m³
